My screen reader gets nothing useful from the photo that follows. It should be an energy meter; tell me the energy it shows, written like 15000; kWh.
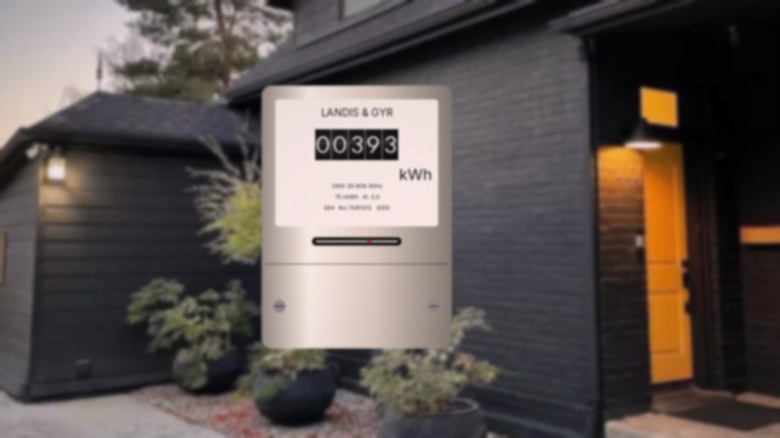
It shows 393; kWh
